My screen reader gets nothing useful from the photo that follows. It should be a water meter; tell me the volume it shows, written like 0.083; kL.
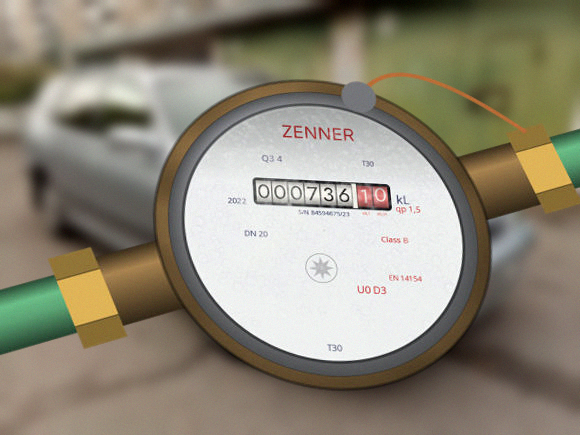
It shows 736.10; kL
